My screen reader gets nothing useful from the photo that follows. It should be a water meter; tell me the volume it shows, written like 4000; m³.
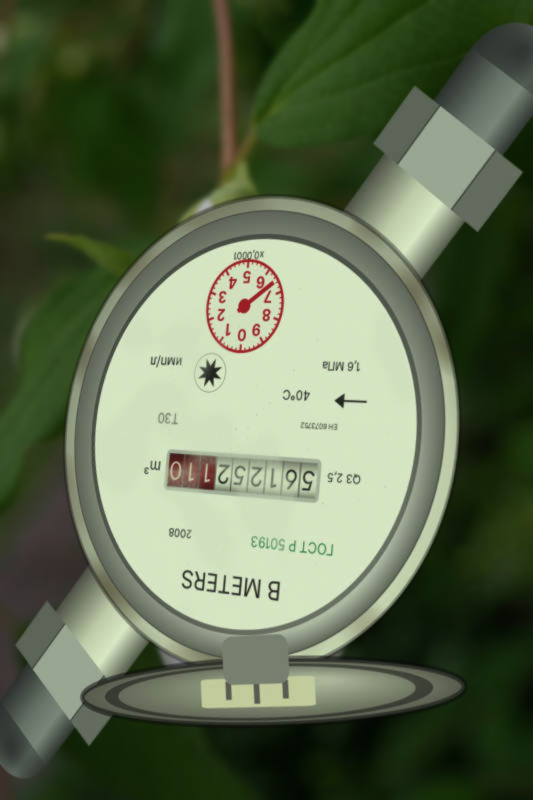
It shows 561252.1106; m³
